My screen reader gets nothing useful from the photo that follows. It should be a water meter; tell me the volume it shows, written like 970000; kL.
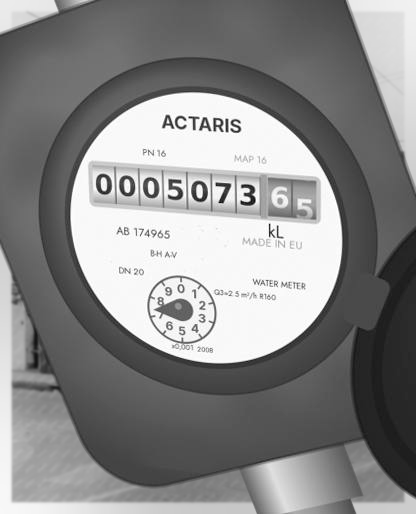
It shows 5073.647; kL
